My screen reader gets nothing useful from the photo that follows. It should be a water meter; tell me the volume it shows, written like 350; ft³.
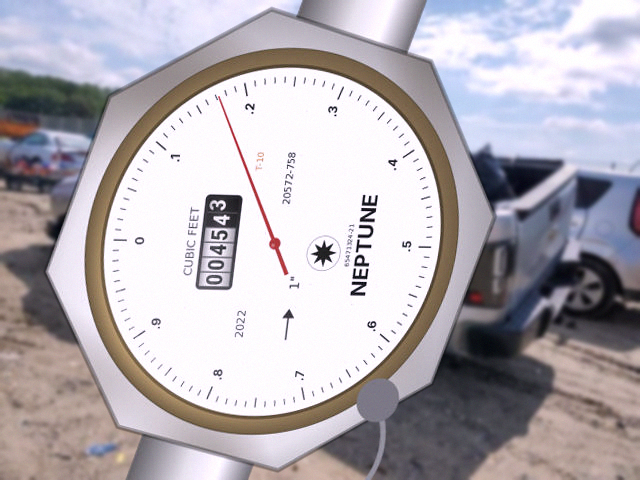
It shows 4543.17; ft³
